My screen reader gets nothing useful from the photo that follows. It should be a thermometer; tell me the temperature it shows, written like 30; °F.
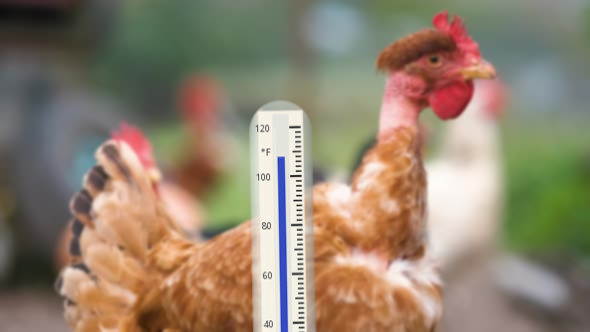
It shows 108; °F
